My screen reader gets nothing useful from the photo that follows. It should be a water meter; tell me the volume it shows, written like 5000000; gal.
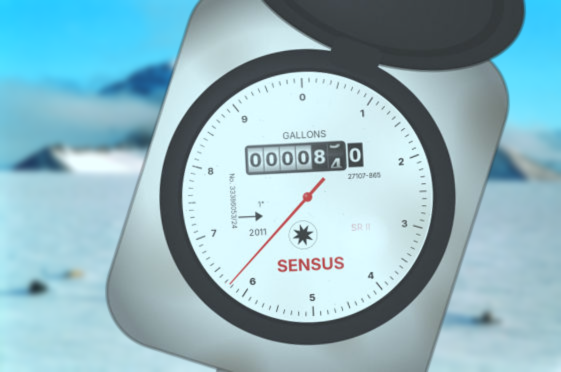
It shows 836.2; gal
